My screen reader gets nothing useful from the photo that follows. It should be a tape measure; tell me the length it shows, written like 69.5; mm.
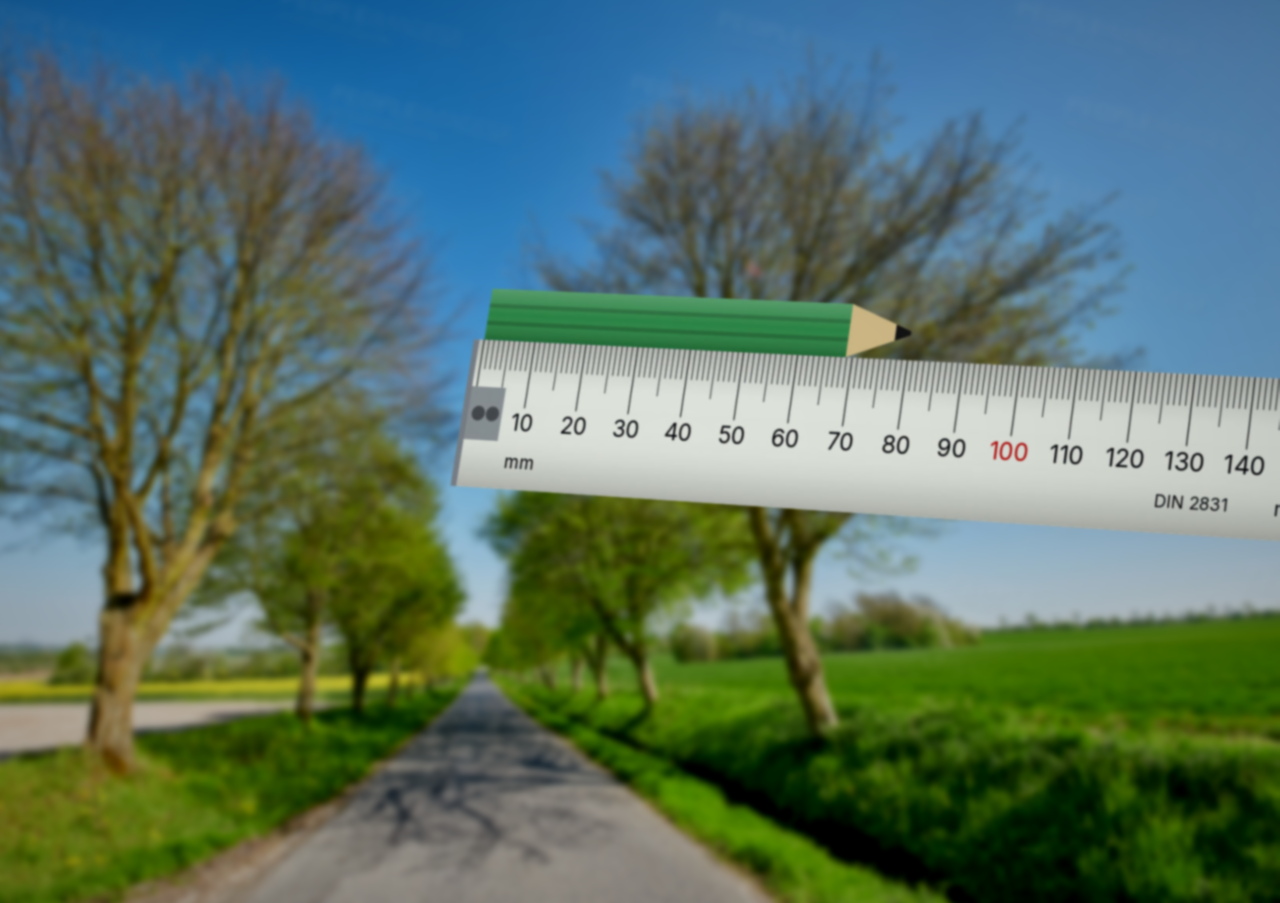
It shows 80; mm
